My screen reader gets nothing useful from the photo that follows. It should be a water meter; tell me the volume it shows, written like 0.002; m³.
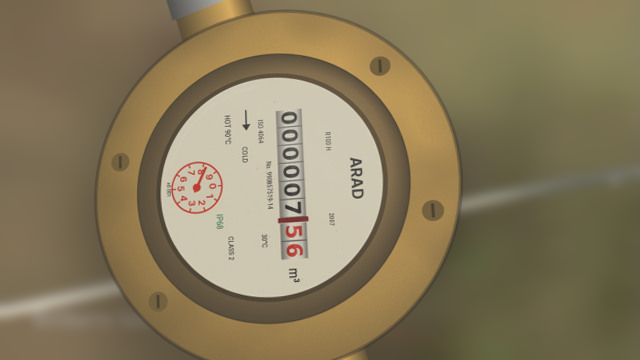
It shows 7.568; m³
